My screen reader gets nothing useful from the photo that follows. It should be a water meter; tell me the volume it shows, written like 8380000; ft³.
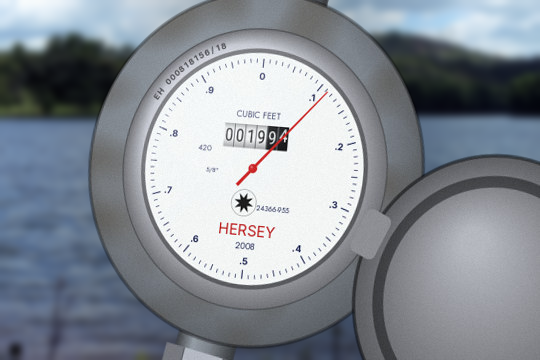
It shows 1994.11; ft³
